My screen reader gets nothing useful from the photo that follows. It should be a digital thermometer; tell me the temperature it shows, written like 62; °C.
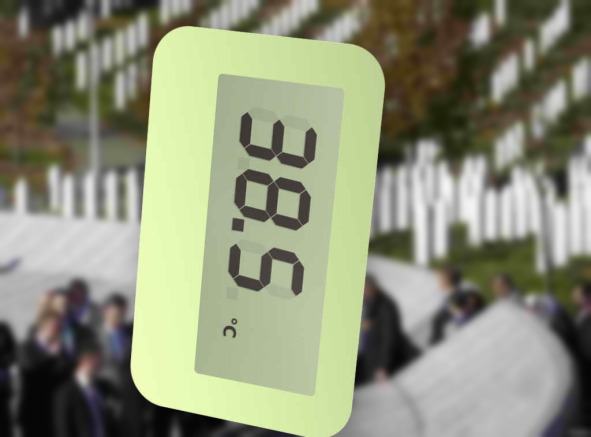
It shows 38.5; °C
